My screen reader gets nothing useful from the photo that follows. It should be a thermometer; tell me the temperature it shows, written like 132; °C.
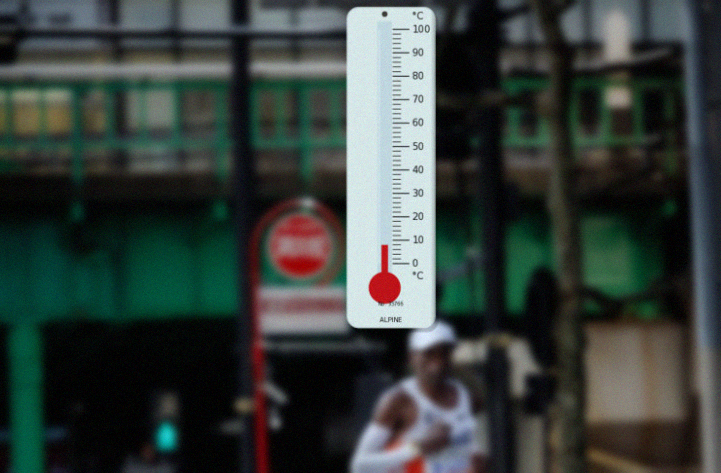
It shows 8; °C
